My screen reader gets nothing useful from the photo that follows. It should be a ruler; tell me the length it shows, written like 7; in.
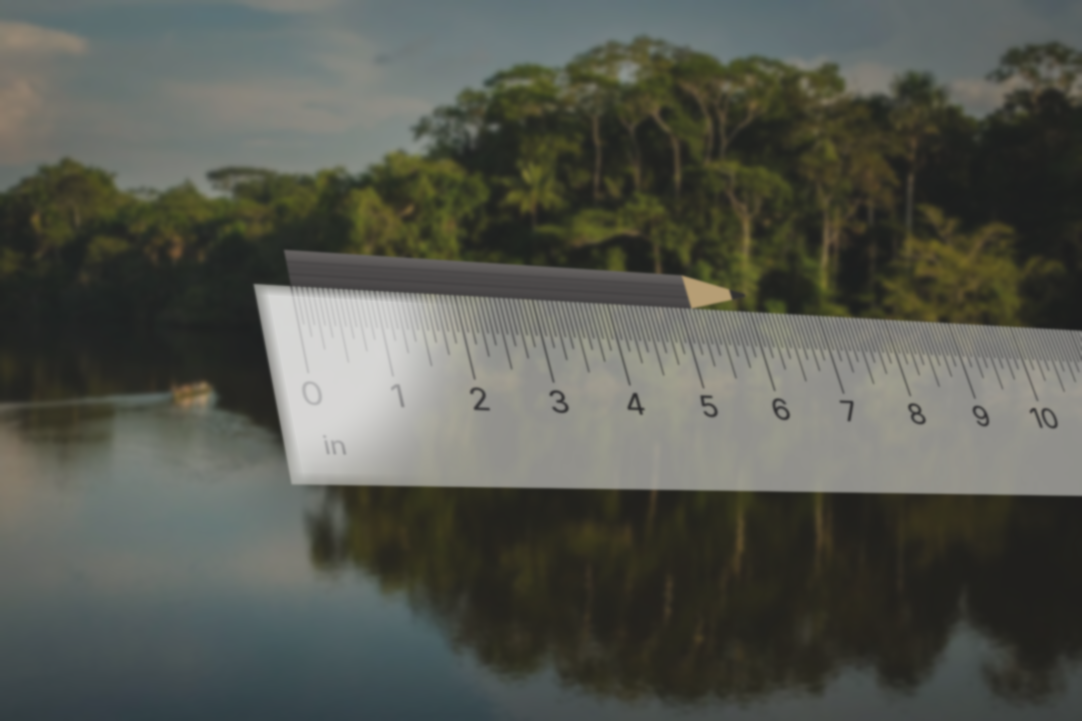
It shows 6; in
